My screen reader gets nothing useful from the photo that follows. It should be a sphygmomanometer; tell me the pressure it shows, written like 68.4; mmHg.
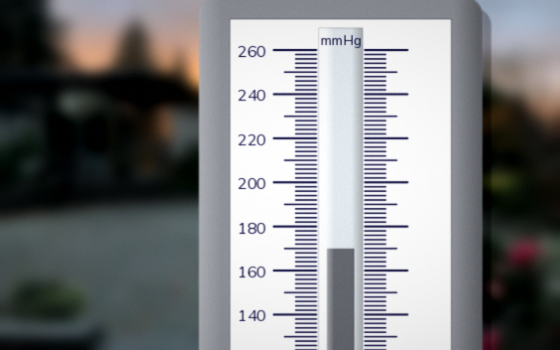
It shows 170; mmHg
